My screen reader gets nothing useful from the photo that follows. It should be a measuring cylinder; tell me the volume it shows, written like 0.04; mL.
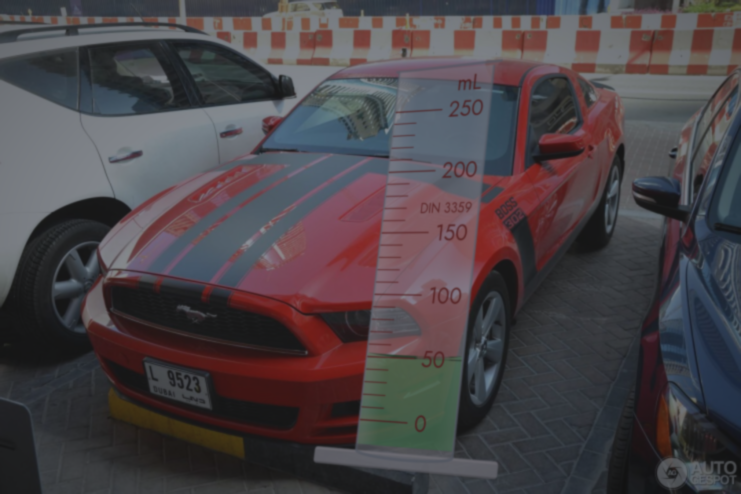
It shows 50; mL
